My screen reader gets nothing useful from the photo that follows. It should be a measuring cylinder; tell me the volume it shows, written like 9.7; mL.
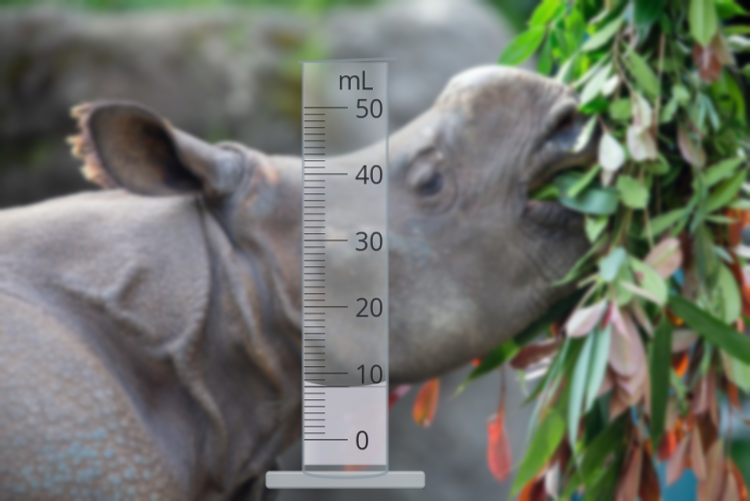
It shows 8; mL
